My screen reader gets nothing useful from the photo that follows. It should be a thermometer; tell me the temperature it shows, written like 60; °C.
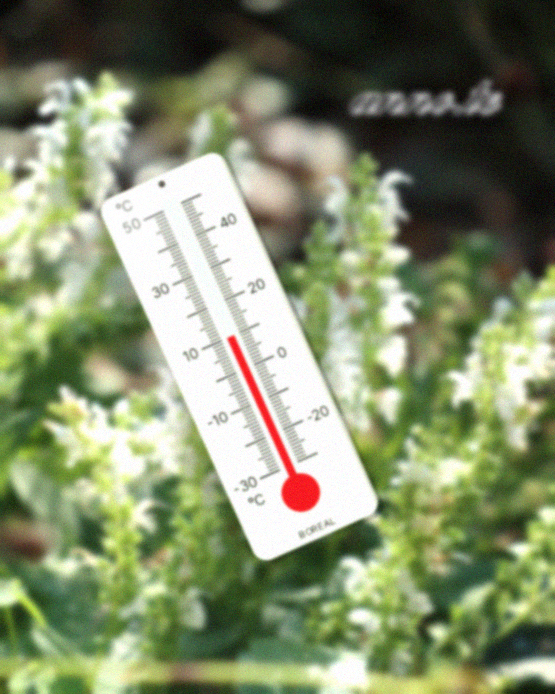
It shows 10; °C
